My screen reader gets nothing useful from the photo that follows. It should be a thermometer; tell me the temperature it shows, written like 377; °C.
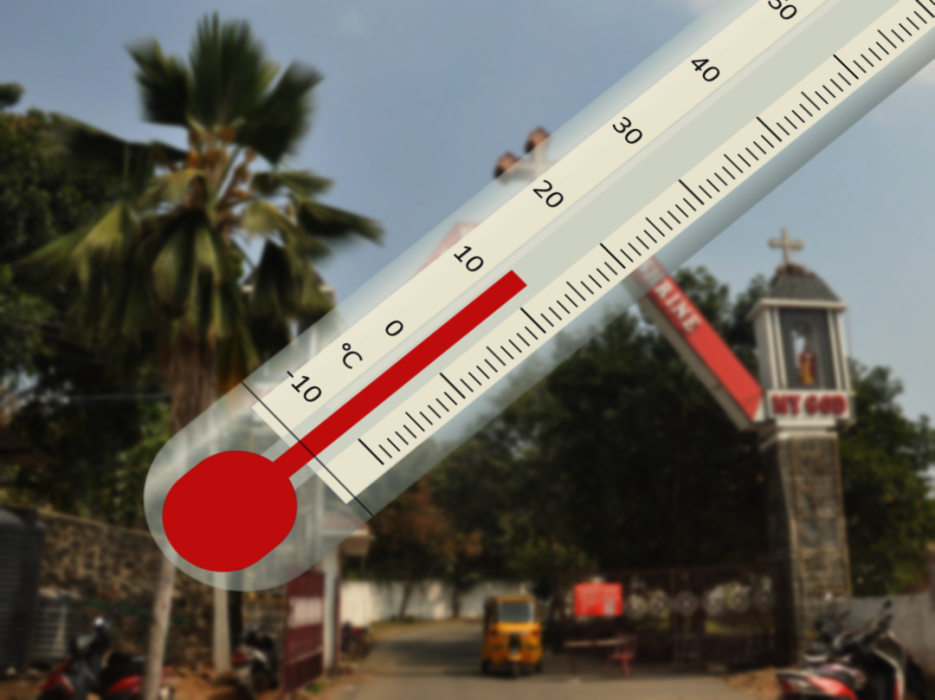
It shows 12; °C
